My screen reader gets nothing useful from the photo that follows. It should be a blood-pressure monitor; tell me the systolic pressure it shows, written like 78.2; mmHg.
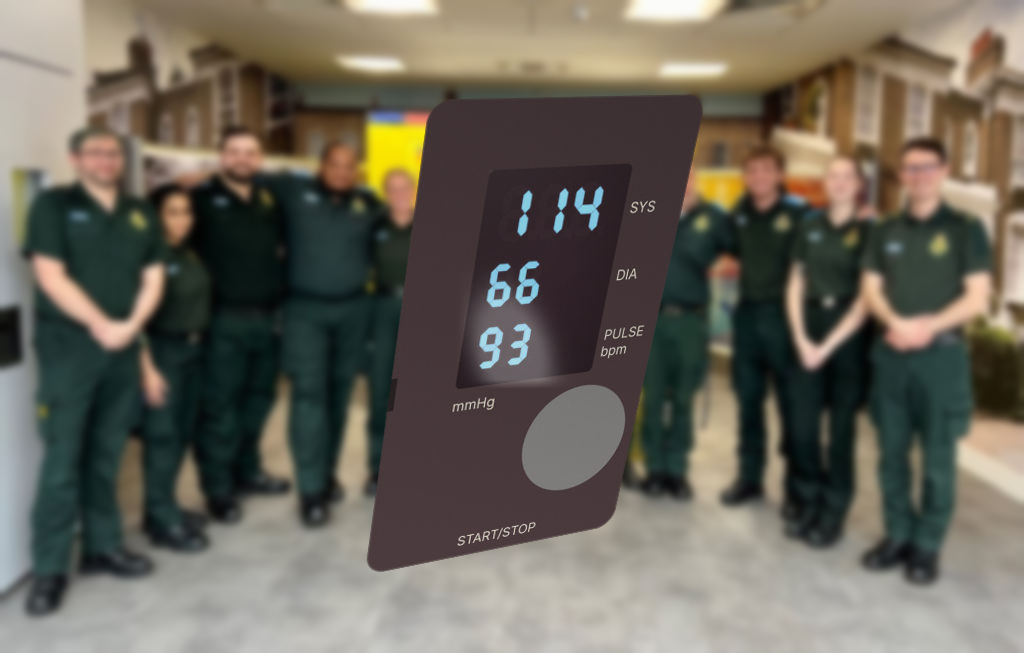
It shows 114; mmHg
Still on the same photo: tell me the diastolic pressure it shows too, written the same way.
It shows 66; mmHg
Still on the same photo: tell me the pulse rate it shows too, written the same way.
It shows 93; bpm
